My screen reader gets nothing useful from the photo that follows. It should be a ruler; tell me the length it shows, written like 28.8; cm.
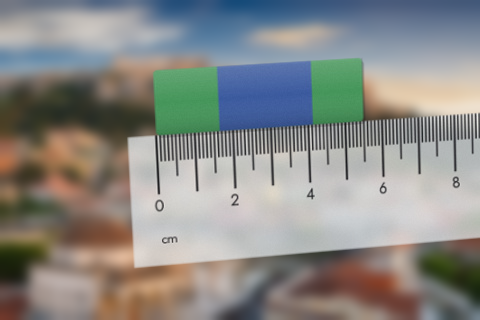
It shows 5.5; cm
